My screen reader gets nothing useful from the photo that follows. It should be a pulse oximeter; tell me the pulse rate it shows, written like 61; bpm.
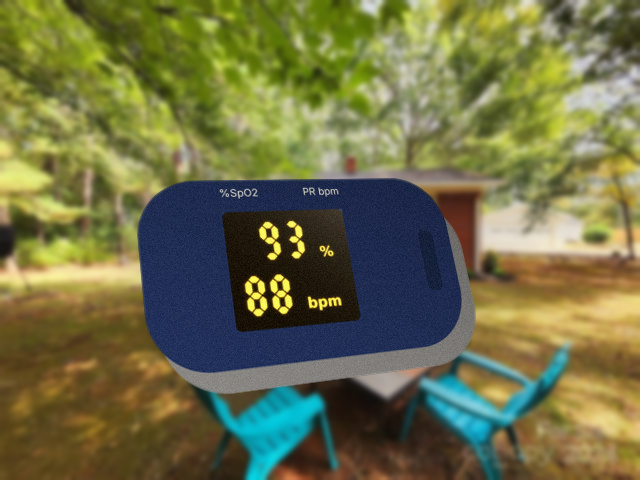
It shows 88; bpm
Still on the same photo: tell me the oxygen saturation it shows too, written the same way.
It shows 93; %
